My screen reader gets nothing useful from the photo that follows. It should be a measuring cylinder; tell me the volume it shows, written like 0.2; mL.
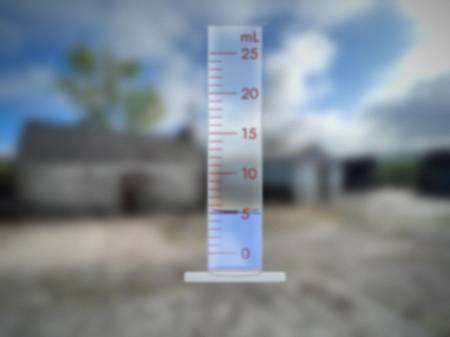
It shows 5; mL
